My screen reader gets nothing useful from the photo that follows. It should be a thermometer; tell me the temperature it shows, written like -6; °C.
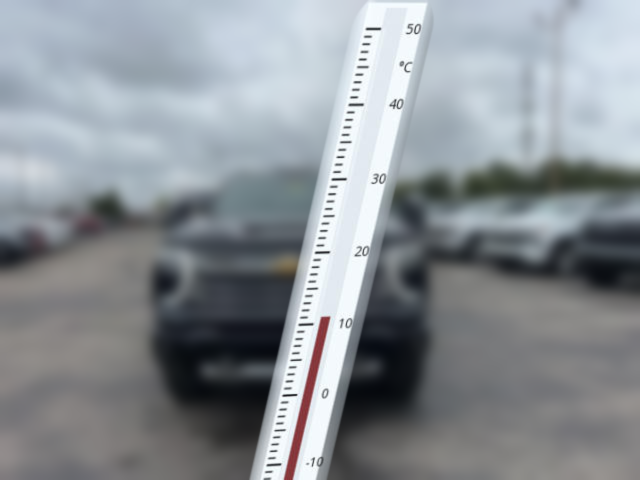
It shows 11; °C
